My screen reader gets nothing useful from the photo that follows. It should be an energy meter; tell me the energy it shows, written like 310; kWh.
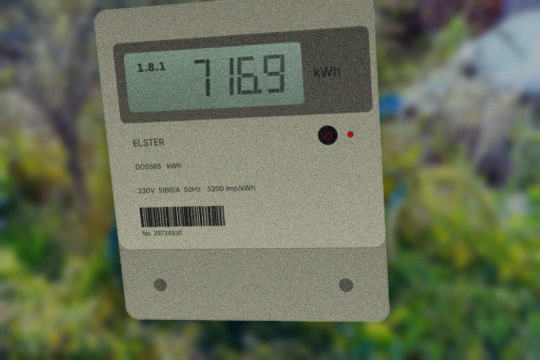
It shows 716.9; kWh
